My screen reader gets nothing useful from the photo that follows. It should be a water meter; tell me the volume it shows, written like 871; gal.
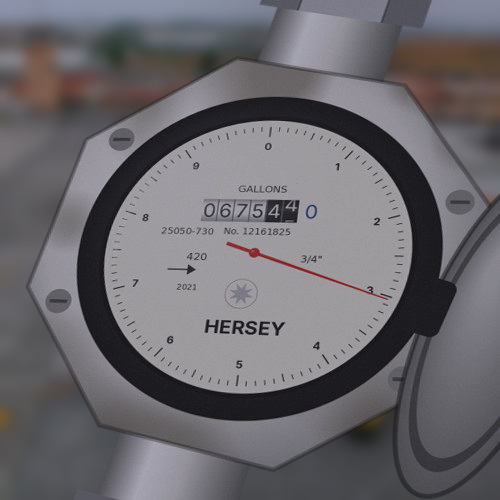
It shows 675443.0; gal
